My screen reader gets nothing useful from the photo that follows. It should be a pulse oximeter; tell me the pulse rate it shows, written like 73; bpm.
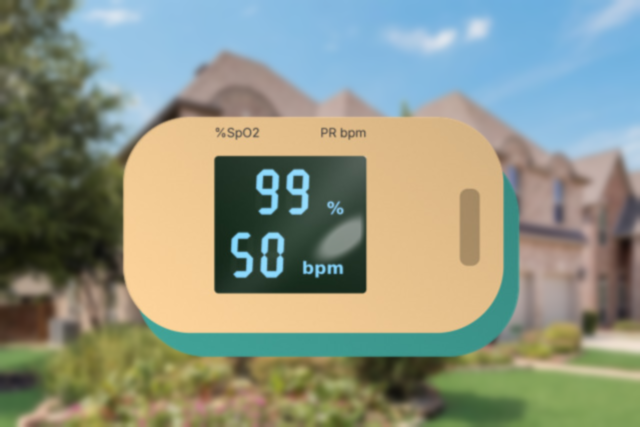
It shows 50; bpm
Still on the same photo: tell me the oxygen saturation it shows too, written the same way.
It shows 99; %
